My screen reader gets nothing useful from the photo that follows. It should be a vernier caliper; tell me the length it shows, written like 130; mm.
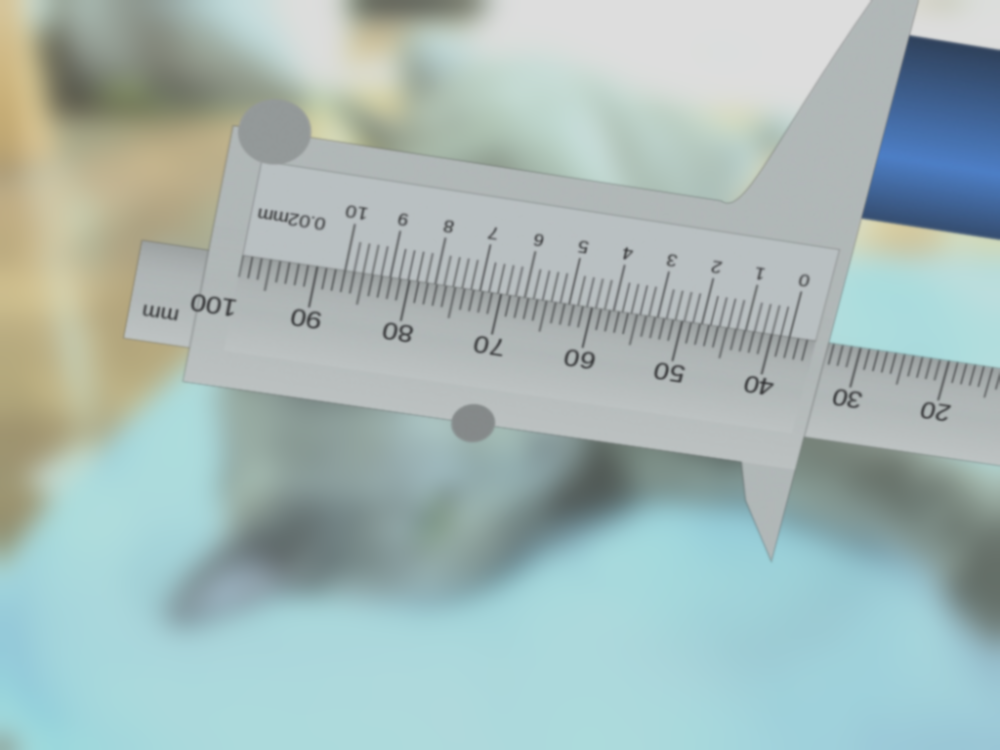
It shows 38.0; mm
